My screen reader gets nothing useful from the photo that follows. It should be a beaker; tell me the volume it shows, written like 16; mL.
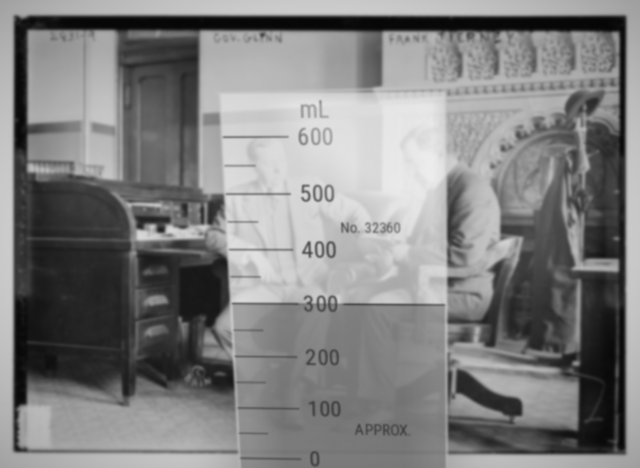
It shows 300; mL
